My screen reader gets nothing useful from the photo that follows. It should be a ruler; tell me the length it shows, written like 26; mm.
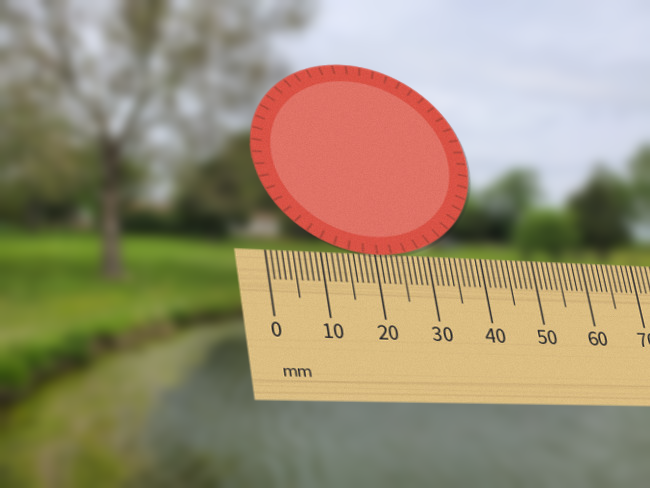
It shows 41; mm
